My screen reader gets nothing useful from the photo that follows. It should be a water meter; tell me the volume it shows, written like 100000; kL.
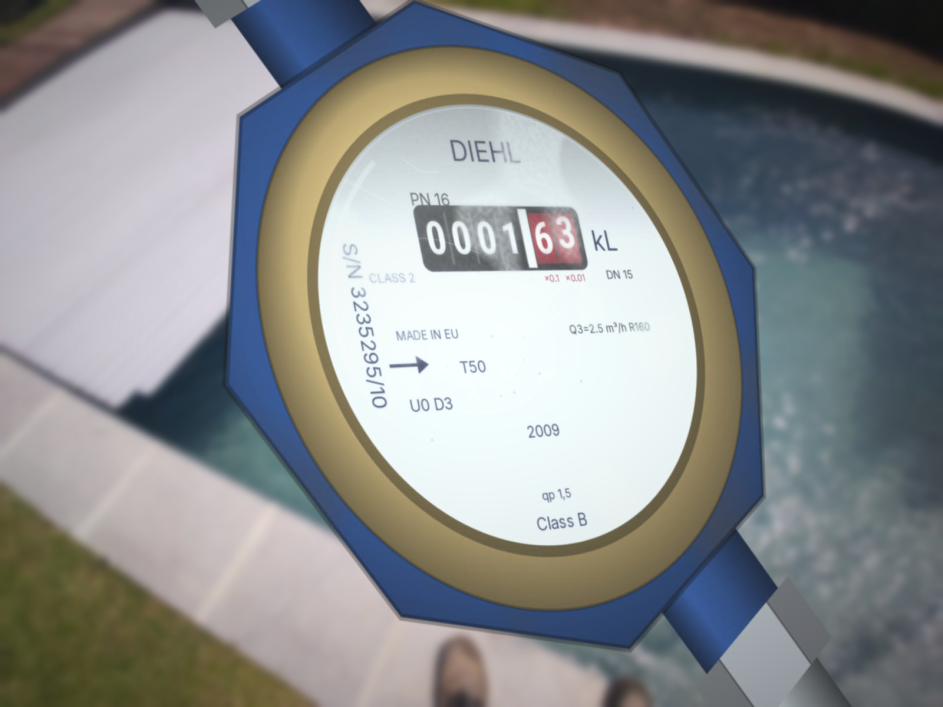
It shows 1.63; kL
